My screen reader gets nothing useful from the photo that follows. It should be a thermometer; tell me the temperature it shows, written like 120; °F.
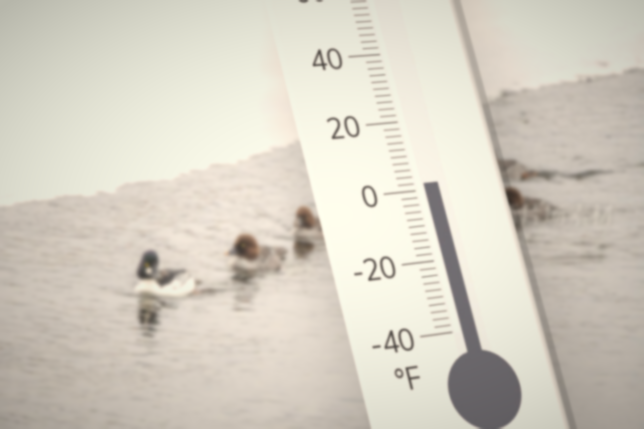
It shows 2; °F
